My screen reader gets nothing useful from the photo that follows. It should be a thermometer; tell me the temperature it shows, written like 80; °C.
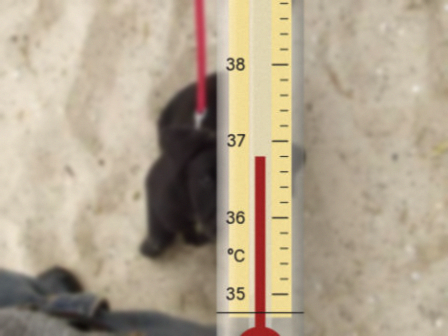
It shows 36.8; °C
